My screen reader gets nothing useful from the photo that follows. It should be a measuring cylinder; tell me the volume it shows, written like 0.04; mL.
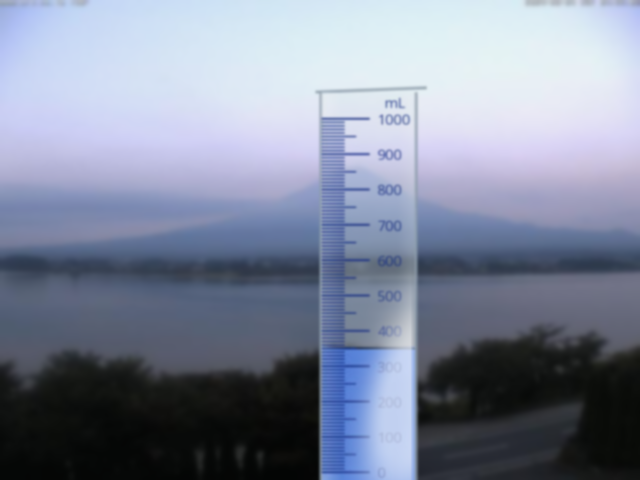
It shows 350; mL
